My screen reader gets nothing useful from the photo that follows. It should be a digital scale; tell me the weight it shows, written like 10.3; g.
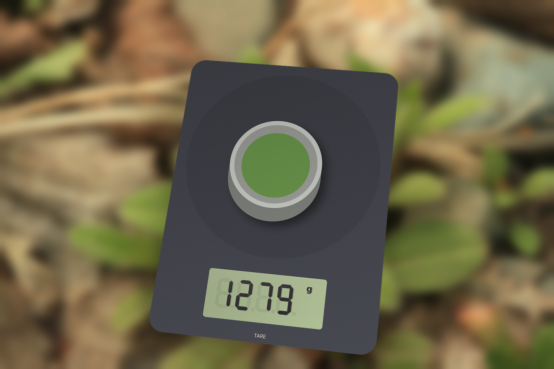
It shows 1279; g
